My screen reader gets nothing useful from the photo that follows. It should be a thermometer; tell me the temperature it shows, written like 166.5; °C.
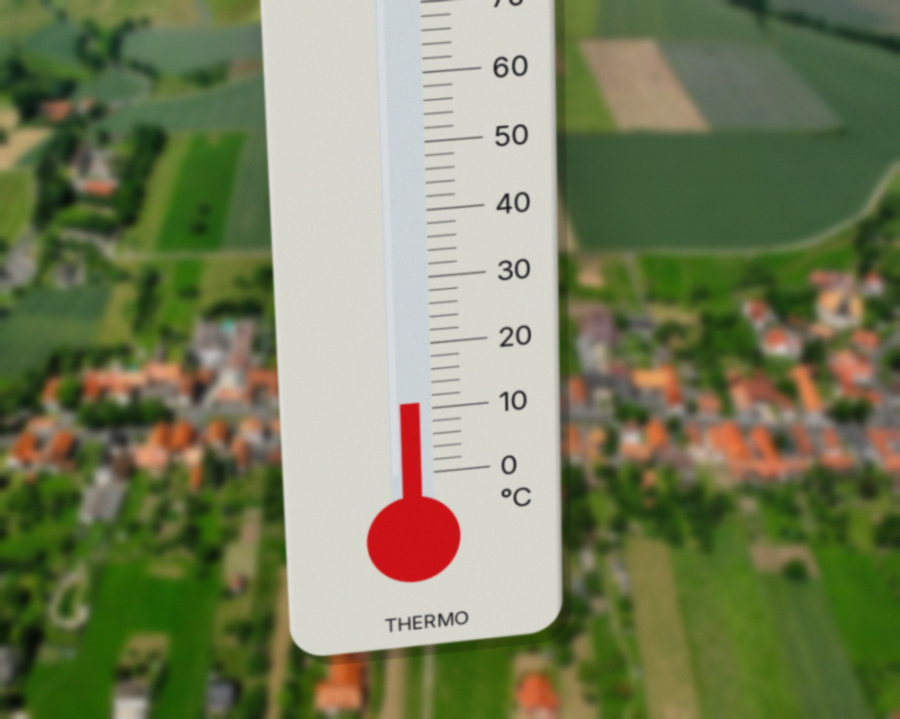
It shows 11; °C
